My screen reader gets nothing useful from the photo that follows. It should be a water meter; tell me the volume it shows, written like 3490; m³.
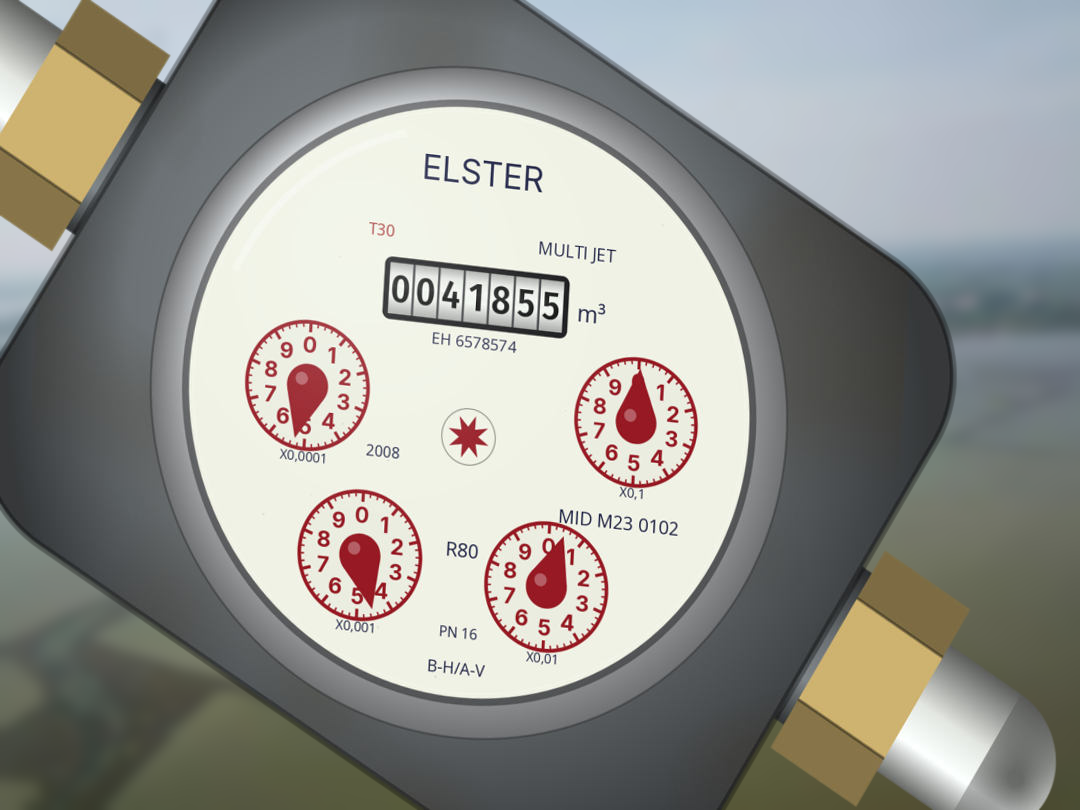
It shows 41855.0045; m³
